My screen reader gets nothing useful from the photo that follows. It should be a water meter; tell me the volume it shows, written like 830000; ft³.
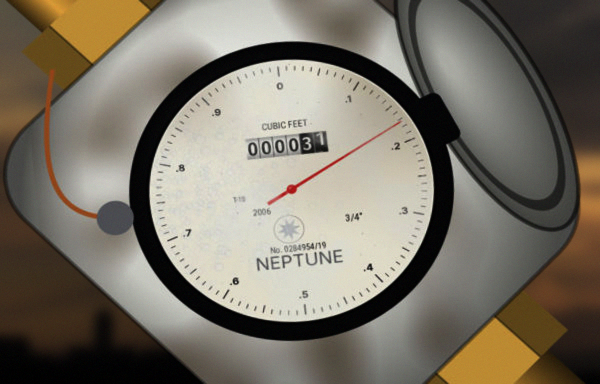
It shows 31.17; ft³
